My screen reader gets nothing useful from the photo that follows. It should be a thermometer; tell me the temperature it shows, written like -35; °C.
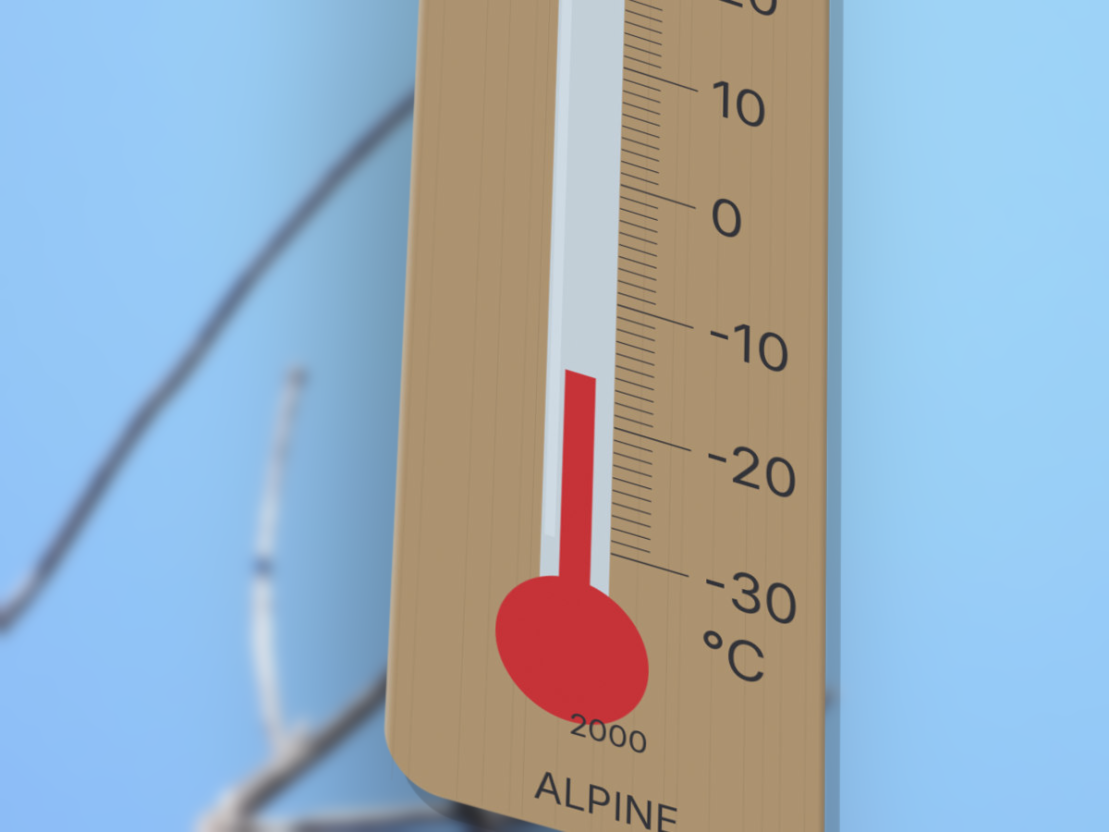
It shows -16.5; °C
